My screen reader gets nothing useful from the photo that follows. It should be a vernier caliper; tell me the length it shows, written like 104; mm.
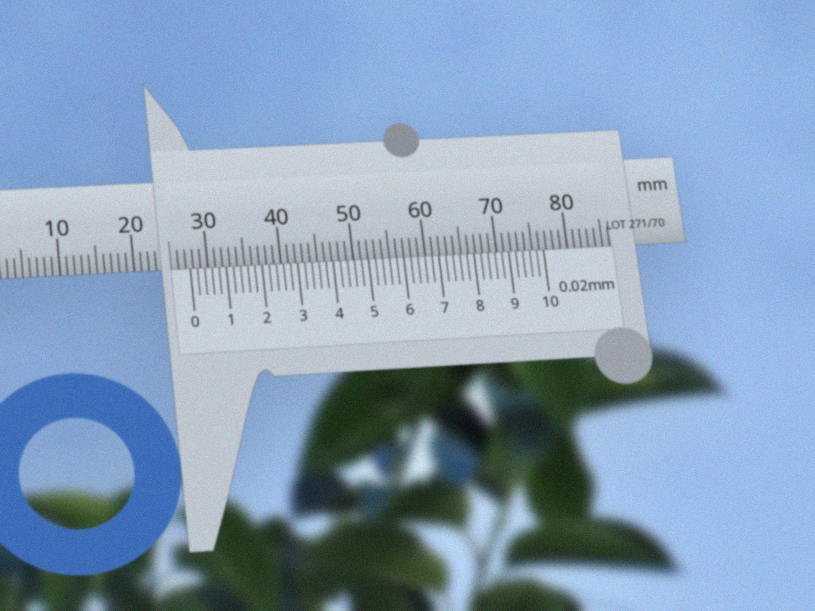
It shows 27.6; mm
